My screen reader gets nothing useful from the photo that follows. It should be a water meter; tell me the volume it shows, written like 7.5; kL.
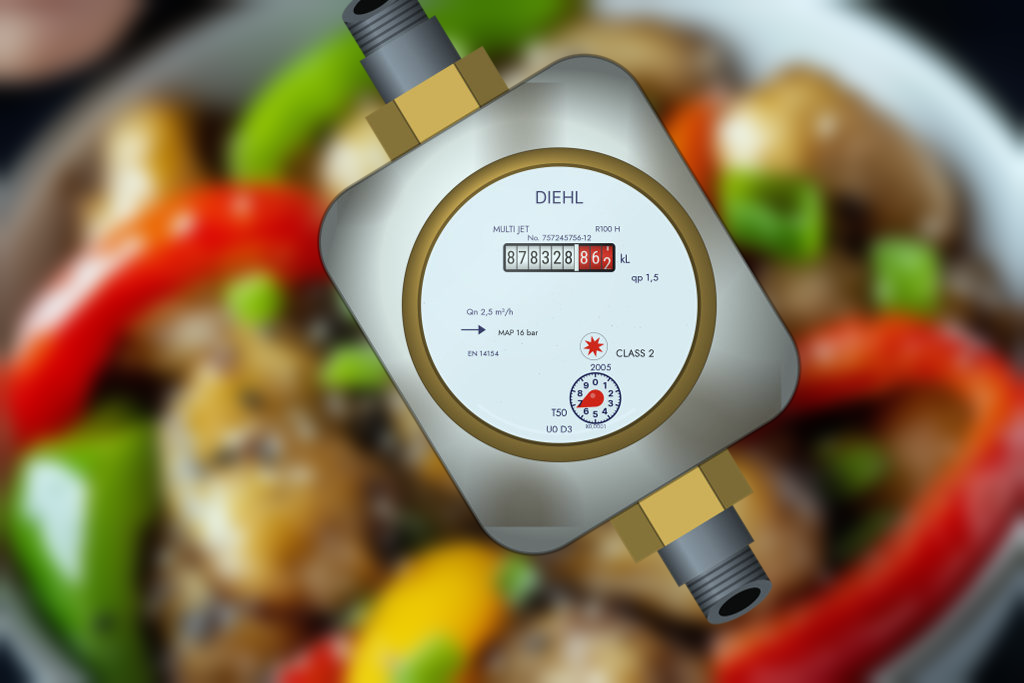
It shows 878328.8616; kL
